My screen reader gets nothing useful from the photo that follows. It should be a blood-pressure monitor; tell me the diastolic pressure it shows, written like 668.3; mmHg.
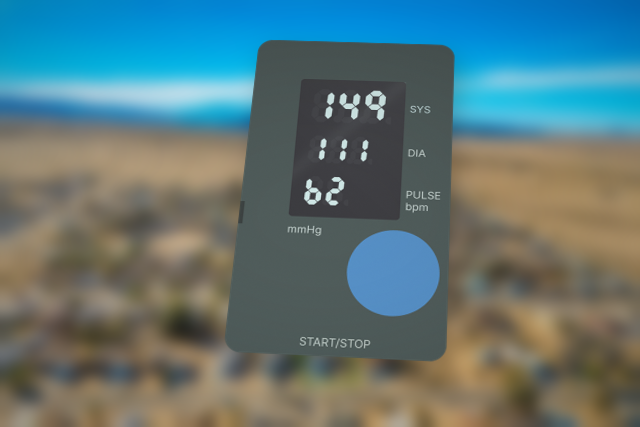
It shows 111; mmHg
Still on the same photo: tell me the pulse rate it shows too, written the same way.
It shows 62; bpm
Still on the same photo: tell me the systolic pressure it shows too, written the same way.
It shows 149; mmHg
